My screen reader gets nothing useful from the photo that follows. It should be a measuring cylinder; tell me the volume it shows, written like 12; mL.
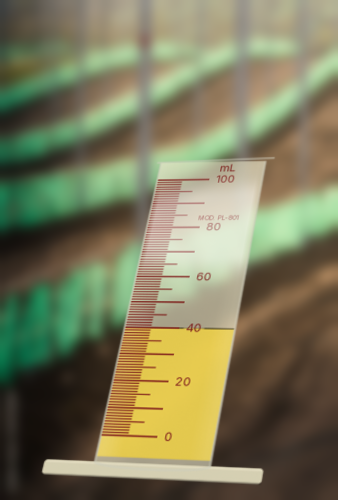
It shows 40; mL
